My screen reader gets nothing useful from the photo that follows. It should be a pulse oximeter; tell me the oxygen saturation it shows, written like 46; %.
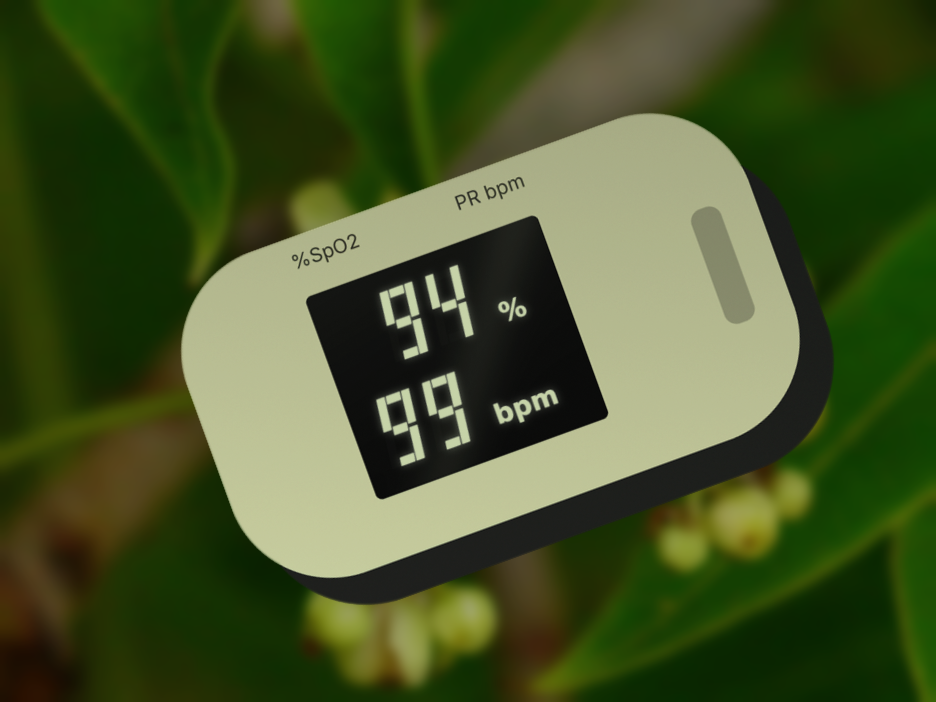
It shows 94; %
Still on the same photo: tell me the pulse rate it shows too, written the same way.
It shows 99; bpm
